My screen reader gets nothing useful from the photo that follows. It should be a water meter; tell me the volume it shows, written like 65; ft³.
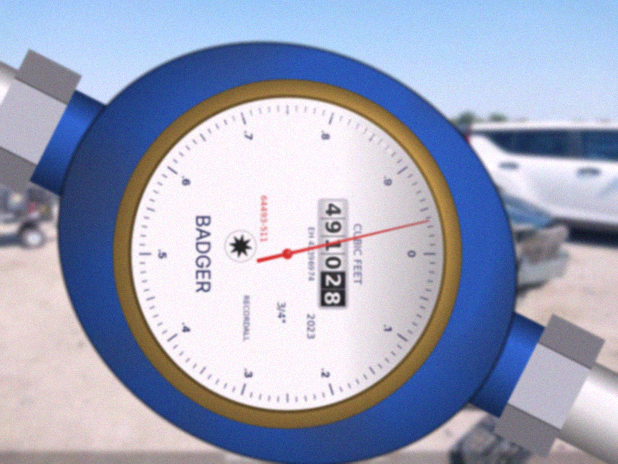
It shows 491027.96; ft³
